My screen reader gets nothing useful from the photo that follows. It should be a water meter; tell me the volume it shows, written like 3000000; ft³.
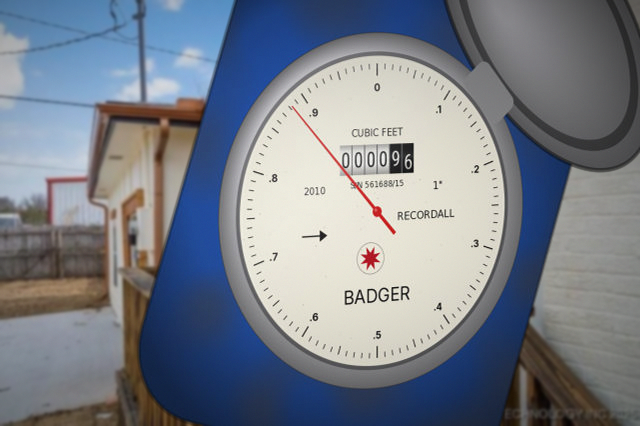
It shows 95.88; ft³
